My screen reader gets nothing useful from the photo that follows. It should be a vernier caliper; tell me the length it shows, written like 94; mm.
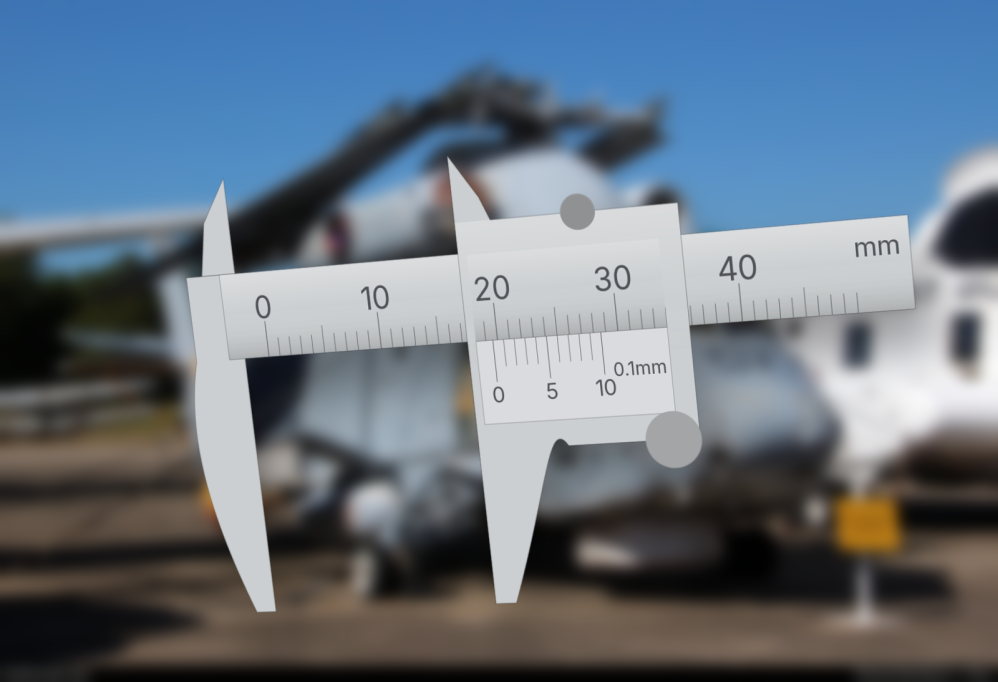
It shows 19.6; mm
